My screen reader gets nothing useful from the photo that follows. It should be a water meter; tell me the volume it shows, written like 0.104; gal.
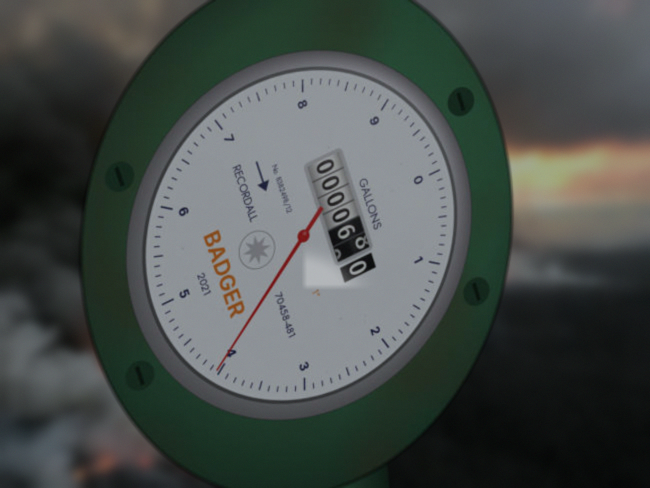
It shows 684.0; gal
